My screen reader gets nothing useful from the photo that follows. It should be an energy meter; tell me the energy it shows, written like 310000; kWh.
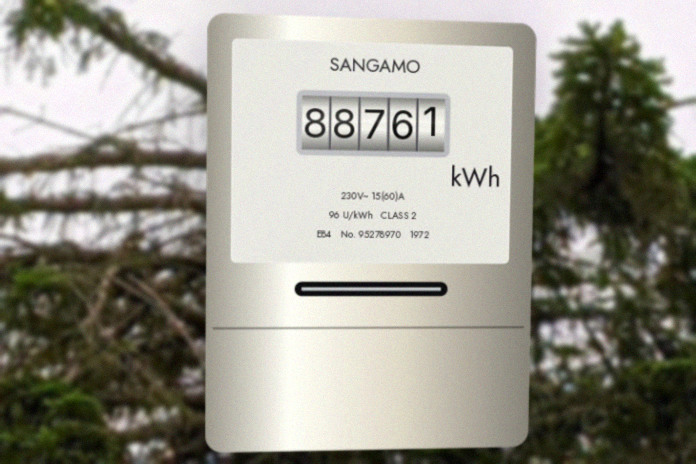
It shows 88761; kWh
